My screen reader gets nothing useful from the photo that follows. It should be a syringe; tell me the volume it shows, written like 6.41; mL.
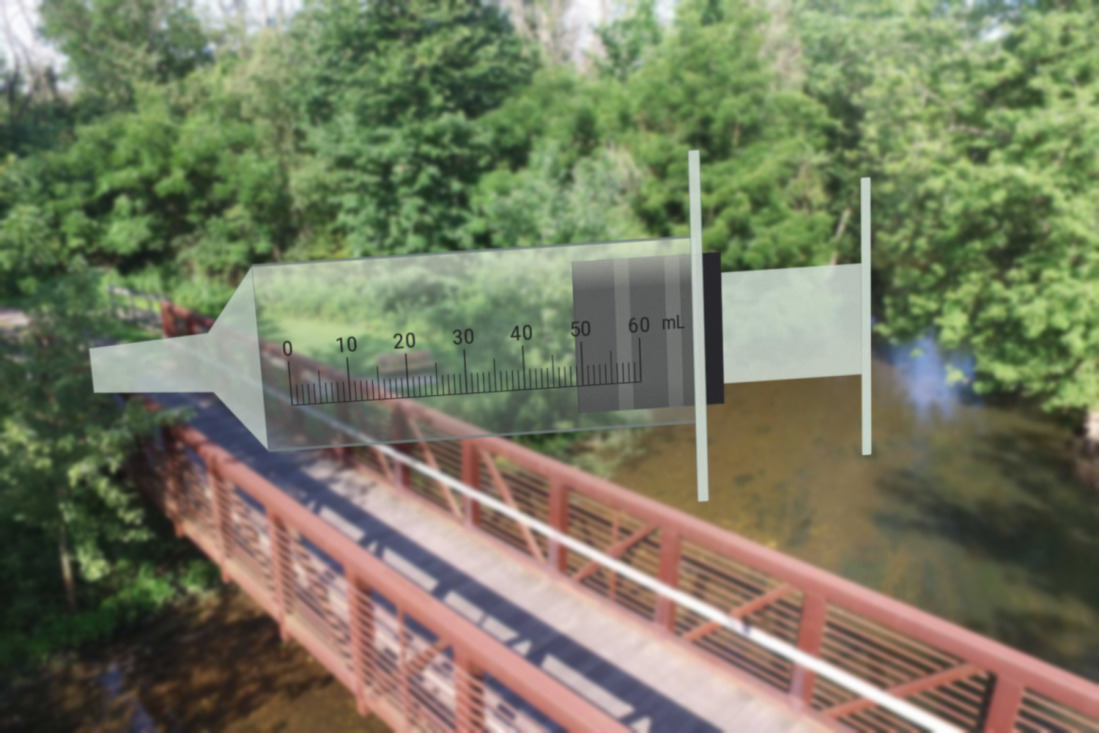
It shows 49; mL
